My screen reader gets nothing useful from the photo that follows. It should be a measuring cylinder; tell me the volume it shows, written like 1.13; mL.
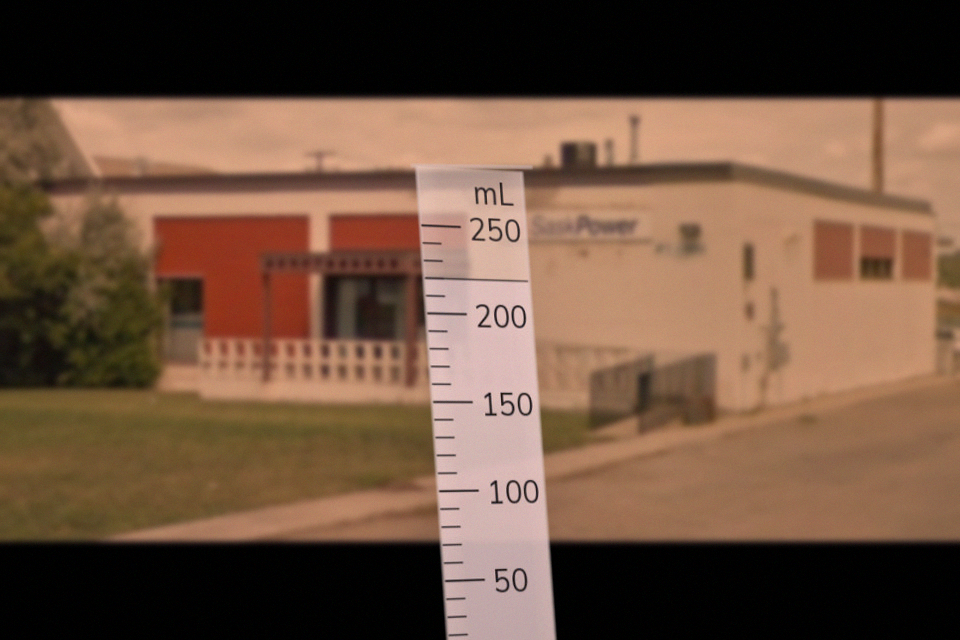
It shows 220; mL
